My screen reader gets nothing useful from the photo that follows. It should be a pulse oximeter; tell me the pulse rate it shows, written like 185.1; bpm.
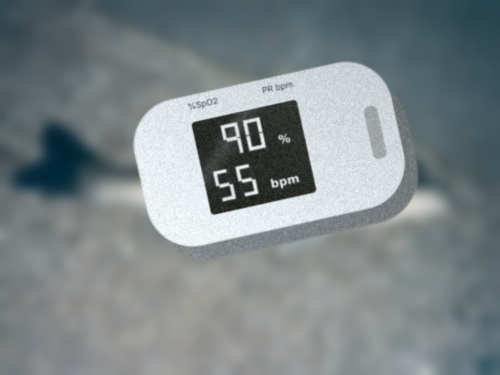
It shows 55; bpm
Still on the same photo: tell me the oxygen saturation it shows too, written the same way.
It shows 90; %
